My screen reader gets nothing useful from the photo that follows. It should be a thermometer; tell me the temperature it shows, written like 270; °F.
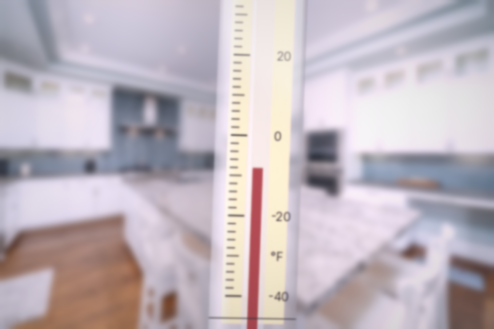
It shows -8; °F
